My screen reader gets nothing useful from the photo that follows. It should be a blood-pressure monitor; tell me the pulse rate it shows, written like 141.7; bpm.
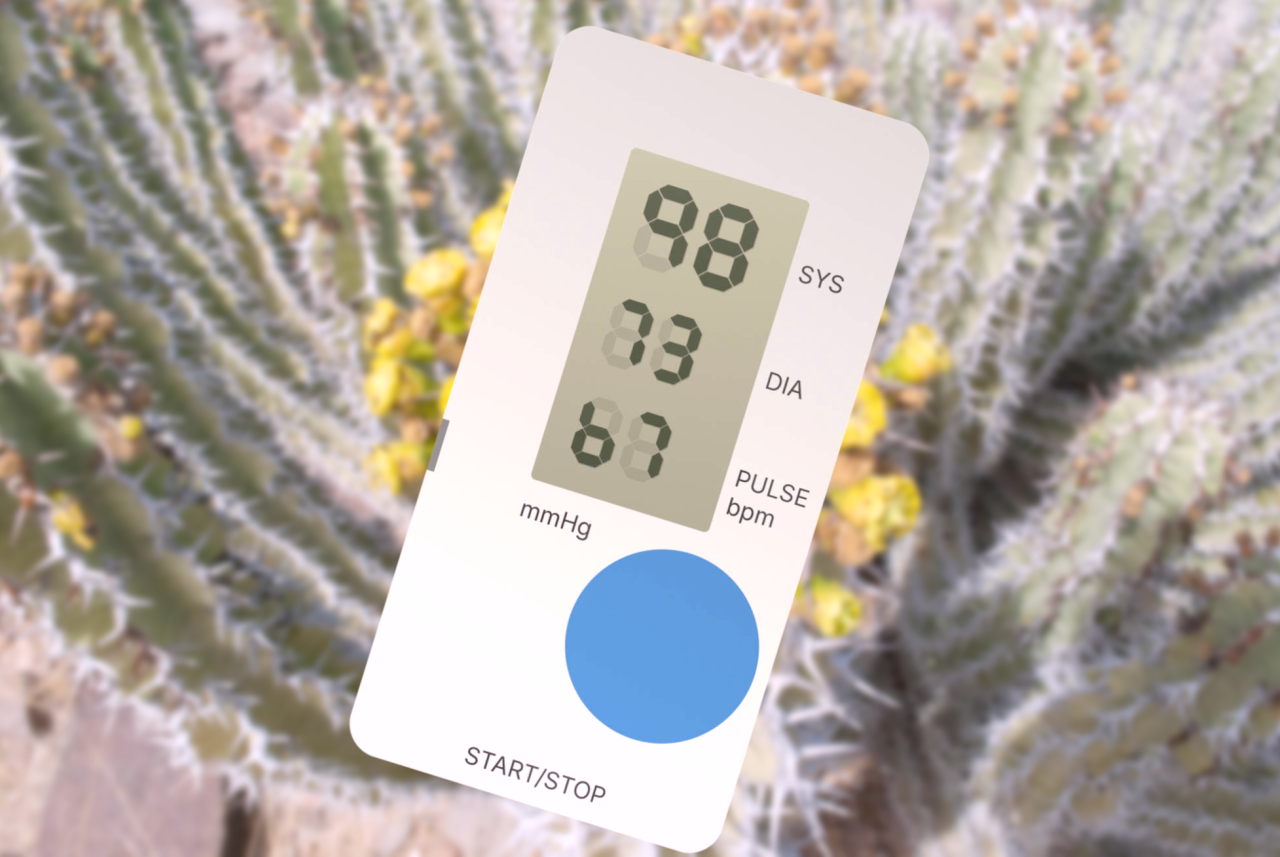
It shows 67; bpm
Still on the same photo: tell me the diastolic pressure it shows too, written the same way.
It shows 73; mmHg
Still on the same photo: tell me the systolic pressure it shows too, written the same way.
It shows 98; mmHg
